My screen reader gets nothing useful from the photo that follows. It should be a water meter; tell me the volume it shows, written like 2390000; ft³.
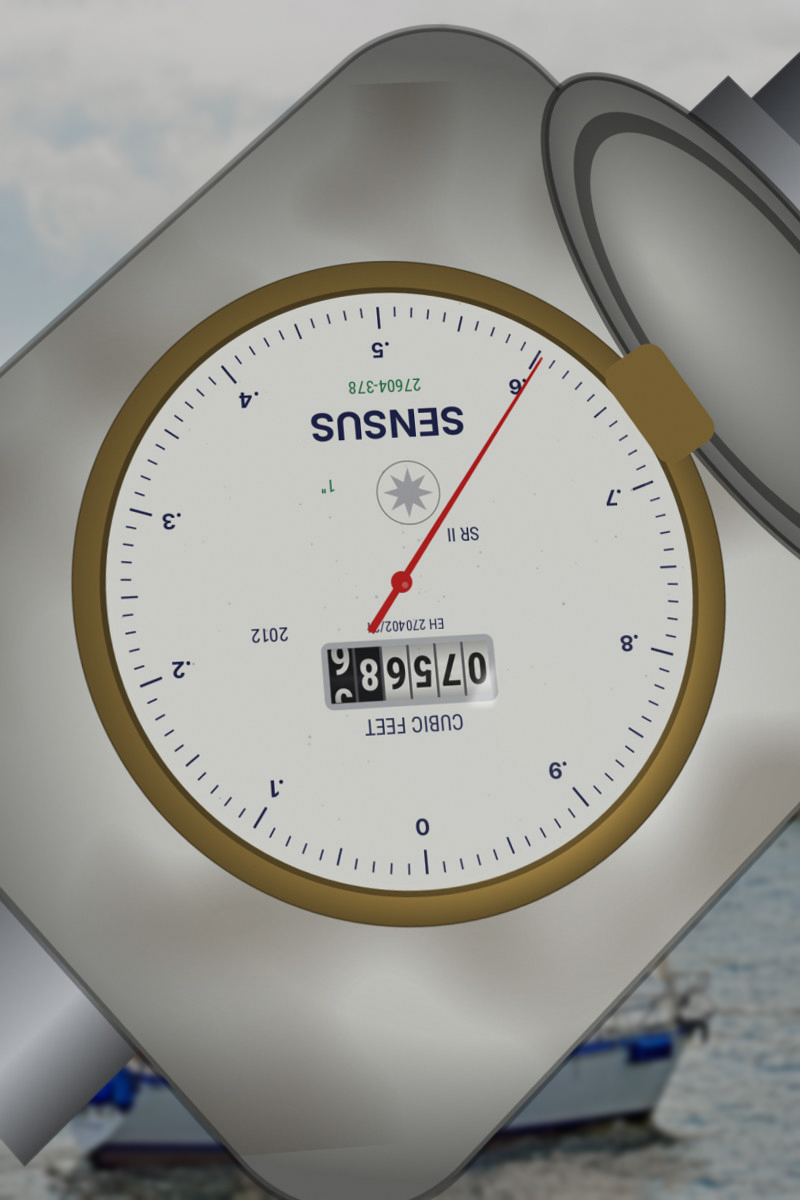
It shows 75685.60; ft³
